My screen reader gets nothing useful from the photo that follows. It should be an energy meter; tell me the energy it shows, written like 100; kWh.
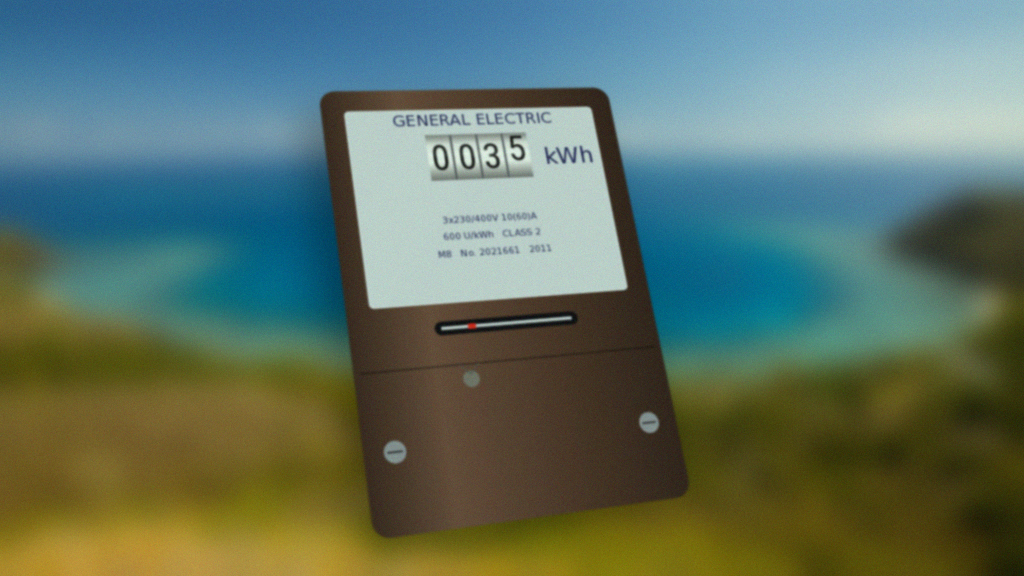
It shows 35; kWh
